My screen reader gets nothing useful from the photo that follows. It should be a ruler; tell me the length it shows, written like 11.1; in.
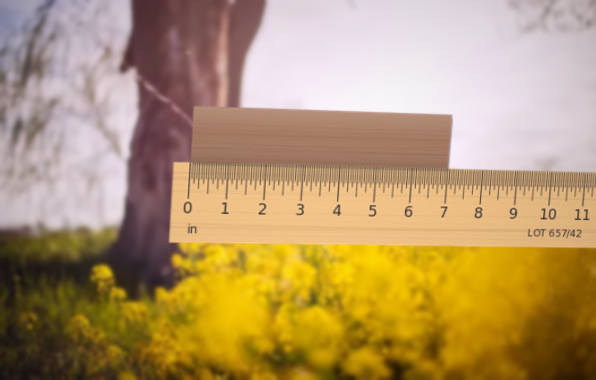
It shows 7; in
